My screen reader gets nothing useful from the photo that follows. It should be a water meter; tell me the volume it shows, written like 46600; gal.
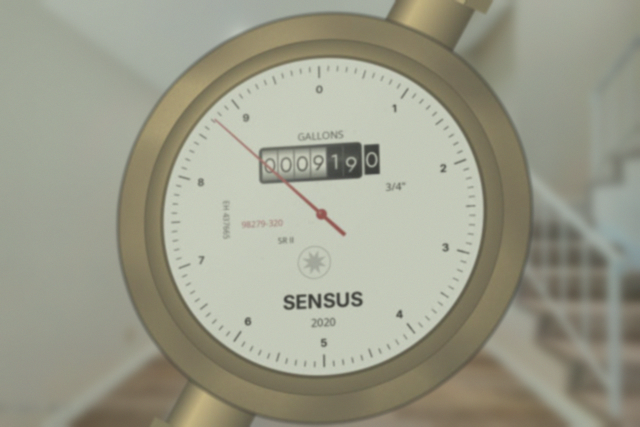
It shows 9188.7; gal
